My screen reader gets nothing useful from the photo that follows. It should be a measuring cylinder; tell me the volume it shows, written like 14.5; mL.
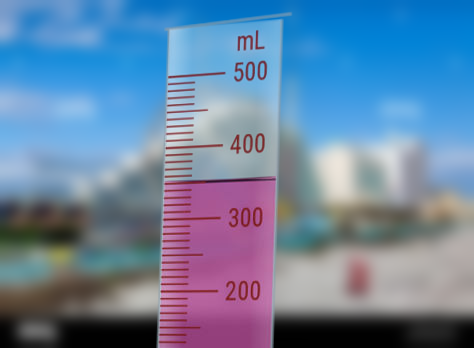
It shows 350; mL
